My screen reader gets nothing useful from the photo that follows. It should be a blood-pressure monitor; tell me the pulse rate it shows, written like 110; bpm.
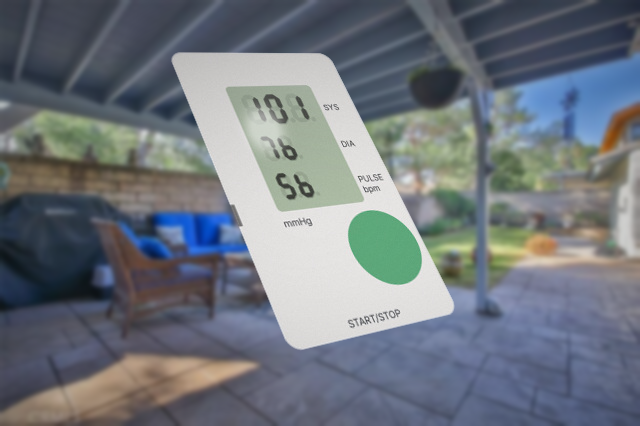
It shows 56; bpm
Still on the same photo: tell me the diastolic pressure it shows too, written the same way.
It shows 76; mmHg
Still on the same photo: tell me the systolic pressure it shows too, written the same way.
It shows 101; mmHg
